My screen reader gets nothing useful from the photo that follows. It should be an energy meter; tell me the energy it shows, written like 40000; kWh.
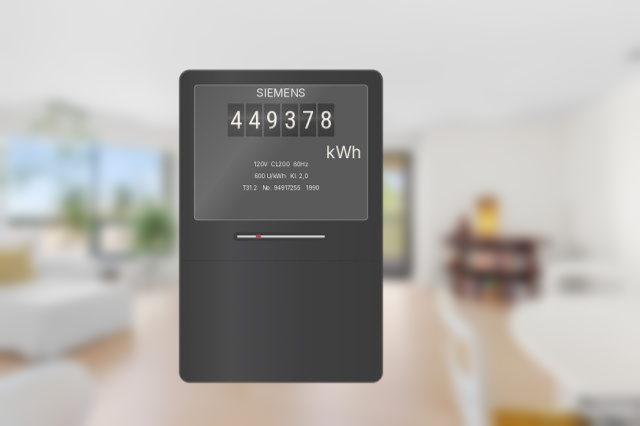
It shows 449378; kWh
